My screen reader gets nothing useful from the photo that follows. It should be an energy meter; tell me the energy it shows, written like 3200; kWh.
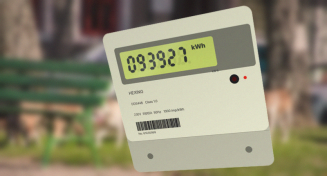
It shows 93927; kWh
